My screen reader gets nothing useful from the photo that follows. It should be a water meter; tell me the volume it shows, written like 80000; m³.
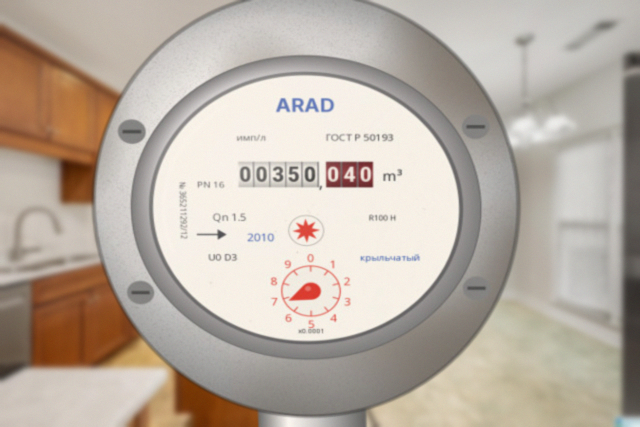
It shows 350.0406; m³
